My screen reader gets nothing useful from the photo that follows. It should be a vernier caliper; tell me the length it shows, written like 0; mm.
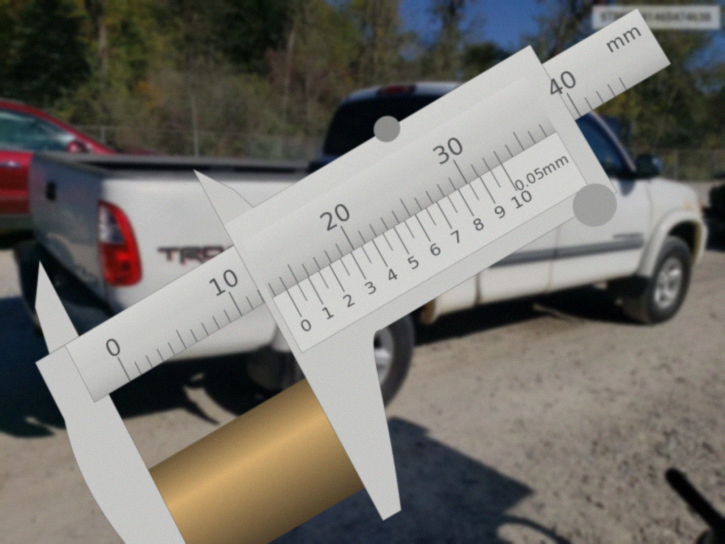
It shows 14.0; mm
